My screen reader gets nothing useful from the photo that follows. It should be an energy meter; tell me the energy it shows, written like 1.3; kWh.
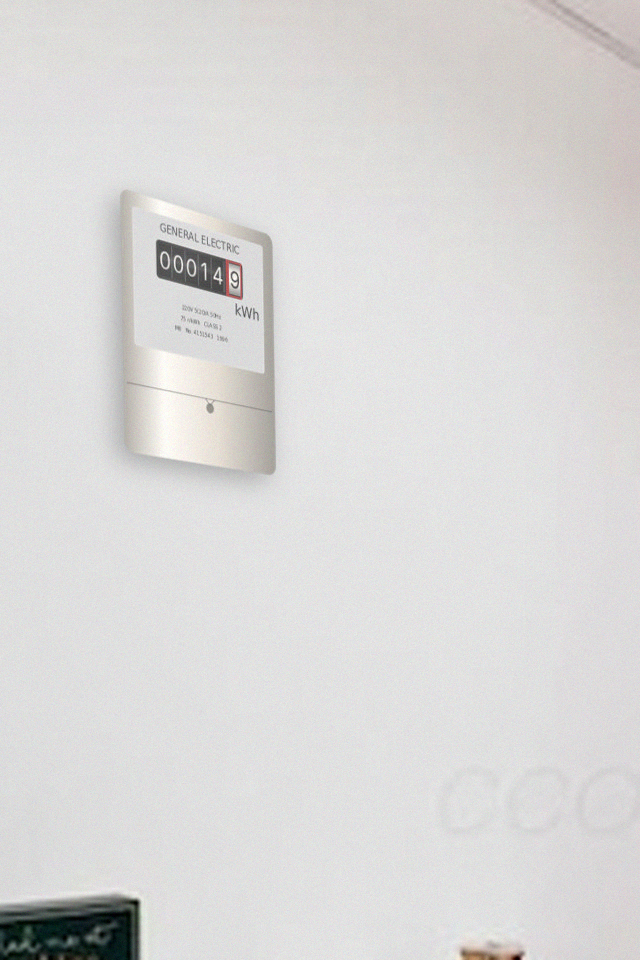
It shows 14.9; kWh
